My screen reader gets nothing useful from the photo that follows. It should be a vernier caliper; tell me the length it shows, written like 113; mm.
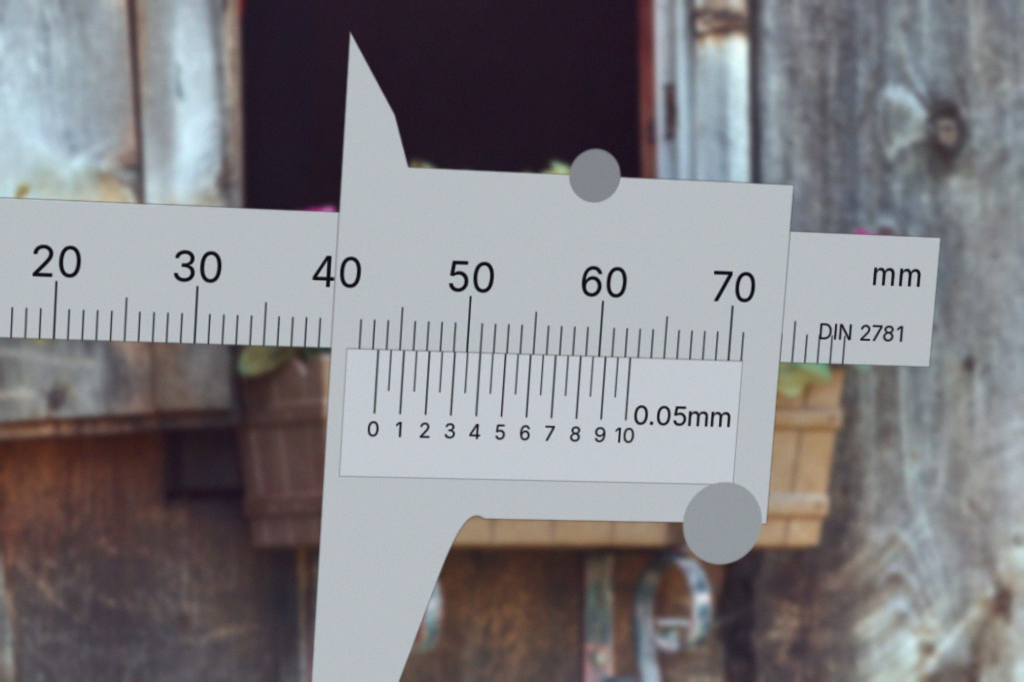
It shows 43.4; mm
